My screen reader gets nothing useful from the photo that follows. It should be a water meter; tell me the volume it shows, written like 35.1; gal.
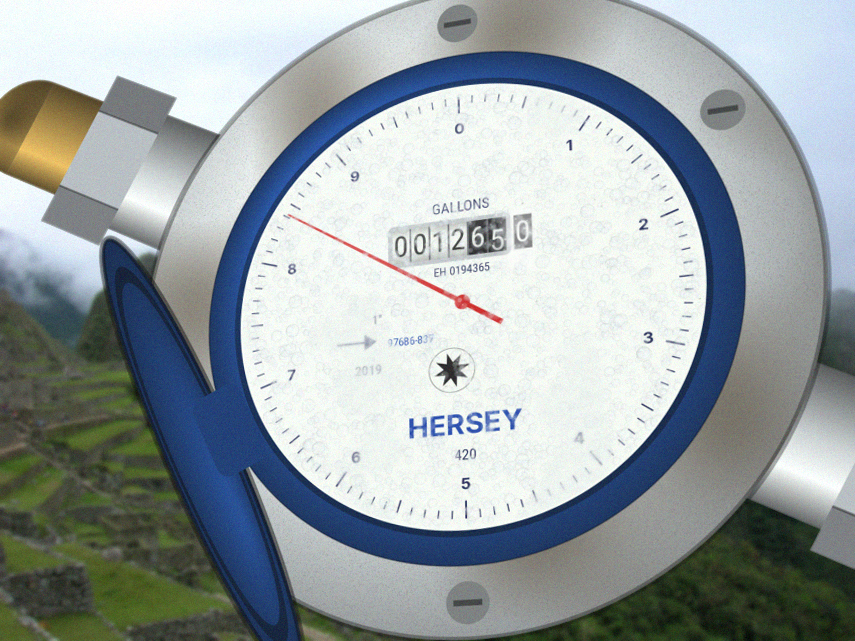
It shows 12648.4; gal
